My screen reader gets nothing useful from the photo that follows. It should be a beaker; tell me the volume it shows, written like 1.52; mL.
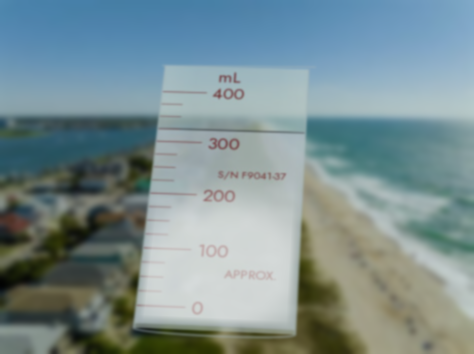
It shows 325; mL
